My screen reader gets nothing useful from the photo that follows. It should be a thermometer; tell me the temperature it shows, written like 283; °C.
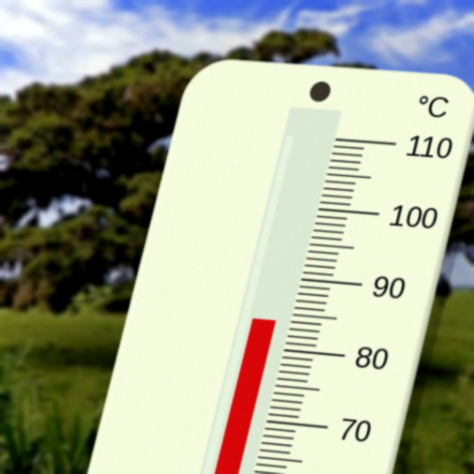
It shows 84; °C
